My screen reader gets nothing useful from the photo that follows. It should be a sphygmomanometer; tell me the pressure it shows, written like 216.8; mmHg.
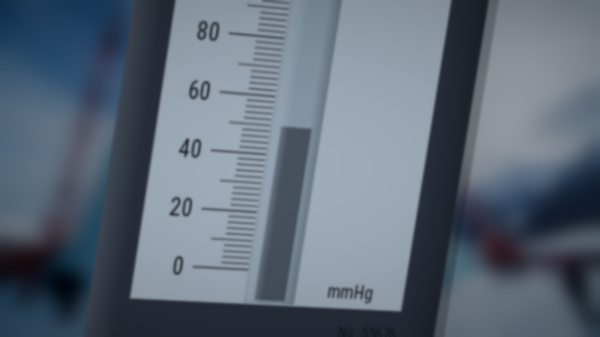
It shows 50; mmHg
